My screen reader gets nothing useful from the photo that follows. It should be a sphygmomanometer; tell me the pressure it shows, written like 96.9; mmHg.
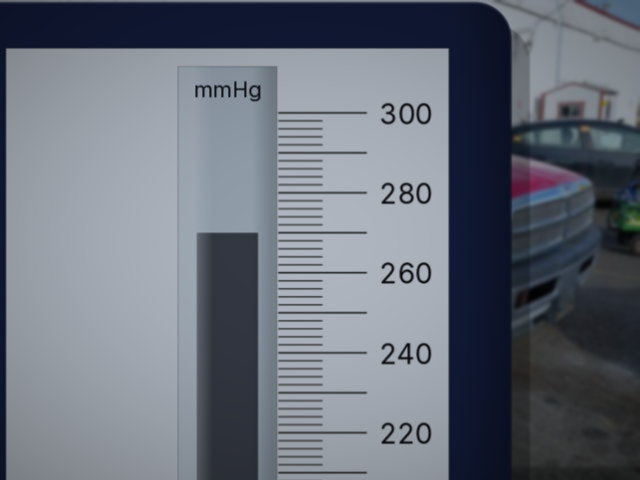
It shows 270; mmHg
